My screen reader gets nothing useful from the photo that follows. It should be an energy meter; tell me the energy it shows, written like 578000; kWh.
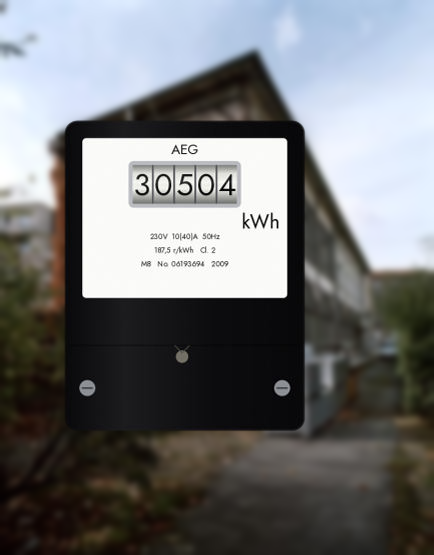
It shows 30504; kWh
